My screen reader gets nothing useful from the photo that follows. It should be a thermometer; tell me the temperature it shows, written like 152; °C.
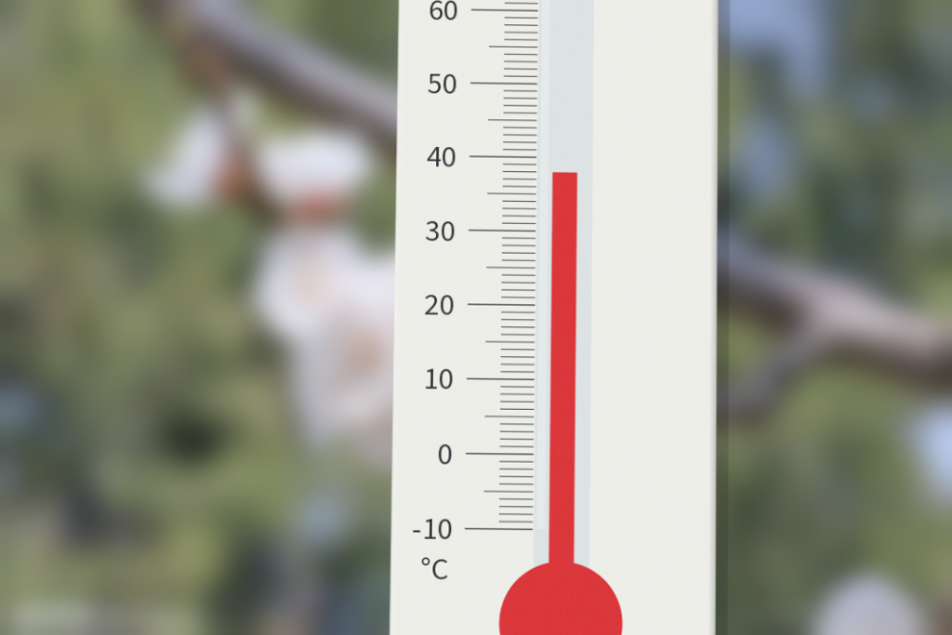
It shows 38; °C
